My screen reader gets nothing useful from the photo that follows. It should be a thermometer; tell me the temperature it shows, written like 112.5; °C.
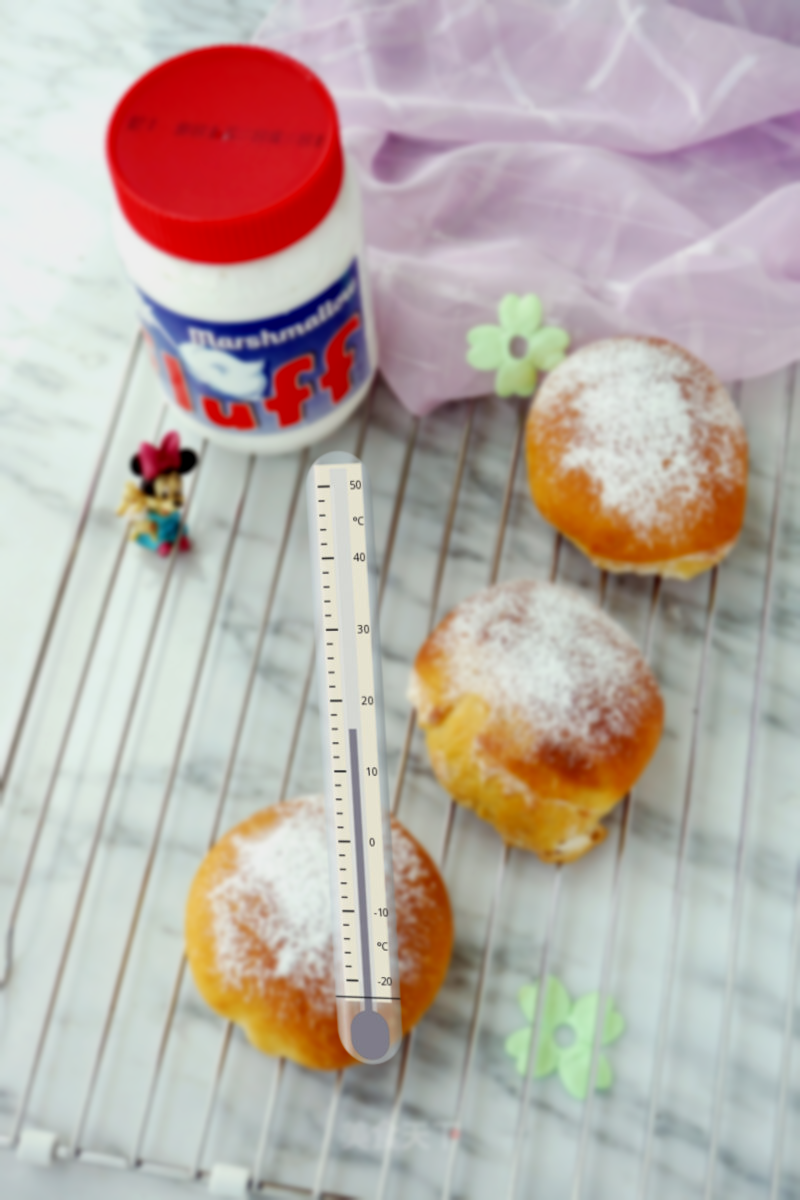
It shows 16; °C
